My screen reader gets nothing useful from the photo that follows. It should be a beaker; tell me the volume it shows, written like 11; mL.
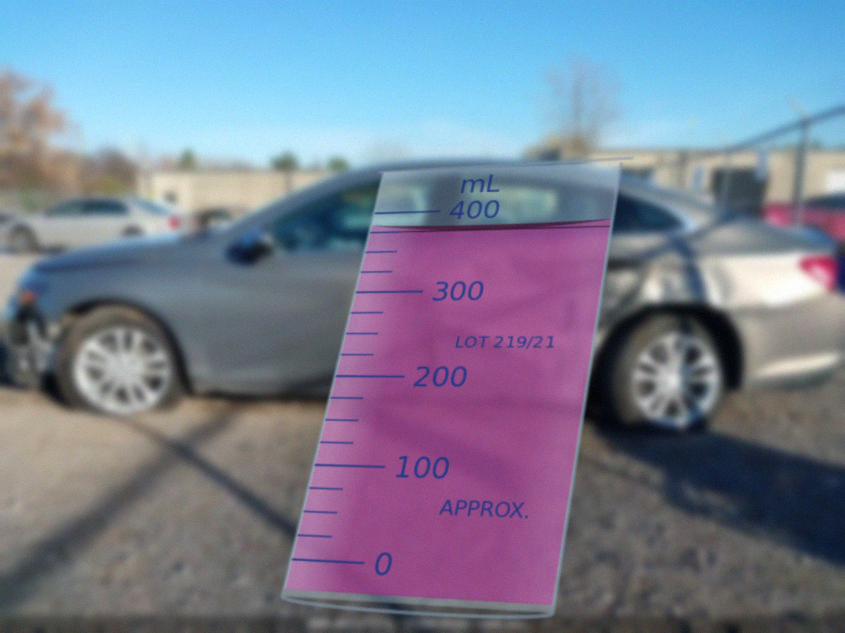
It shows 375; mL
